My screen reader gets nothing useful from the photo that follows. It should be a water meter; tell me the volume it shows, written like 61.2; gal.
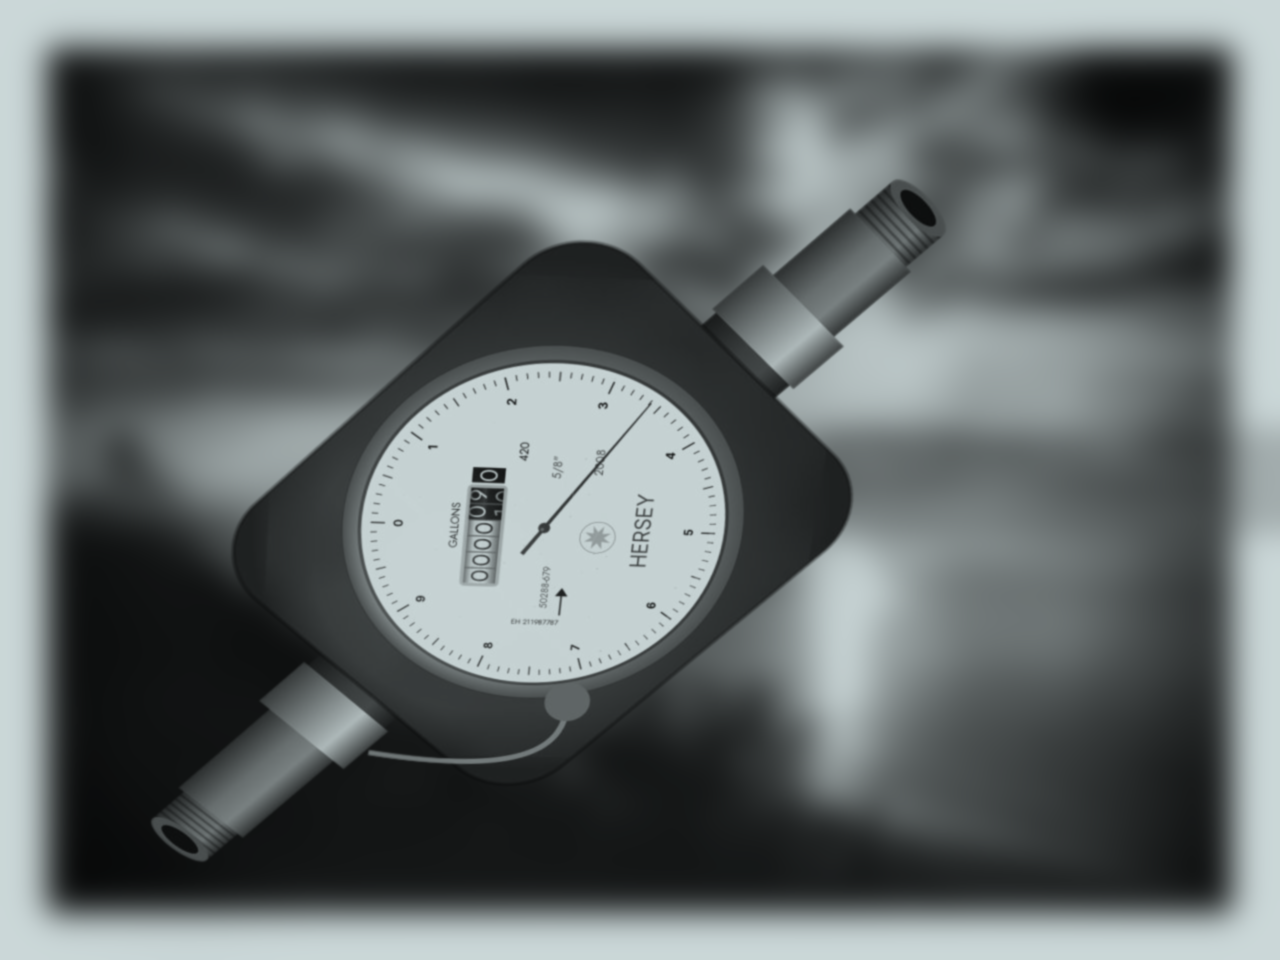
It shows 93.4; gal
